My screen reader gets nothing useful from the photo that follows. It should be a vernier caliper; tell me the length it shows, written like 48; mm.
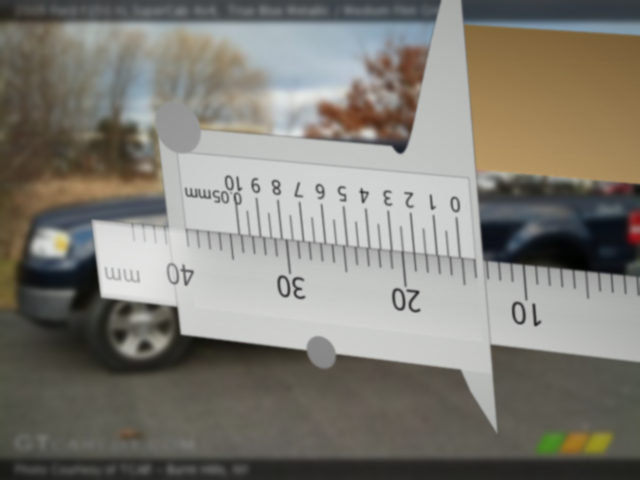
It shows 15.2; mm
